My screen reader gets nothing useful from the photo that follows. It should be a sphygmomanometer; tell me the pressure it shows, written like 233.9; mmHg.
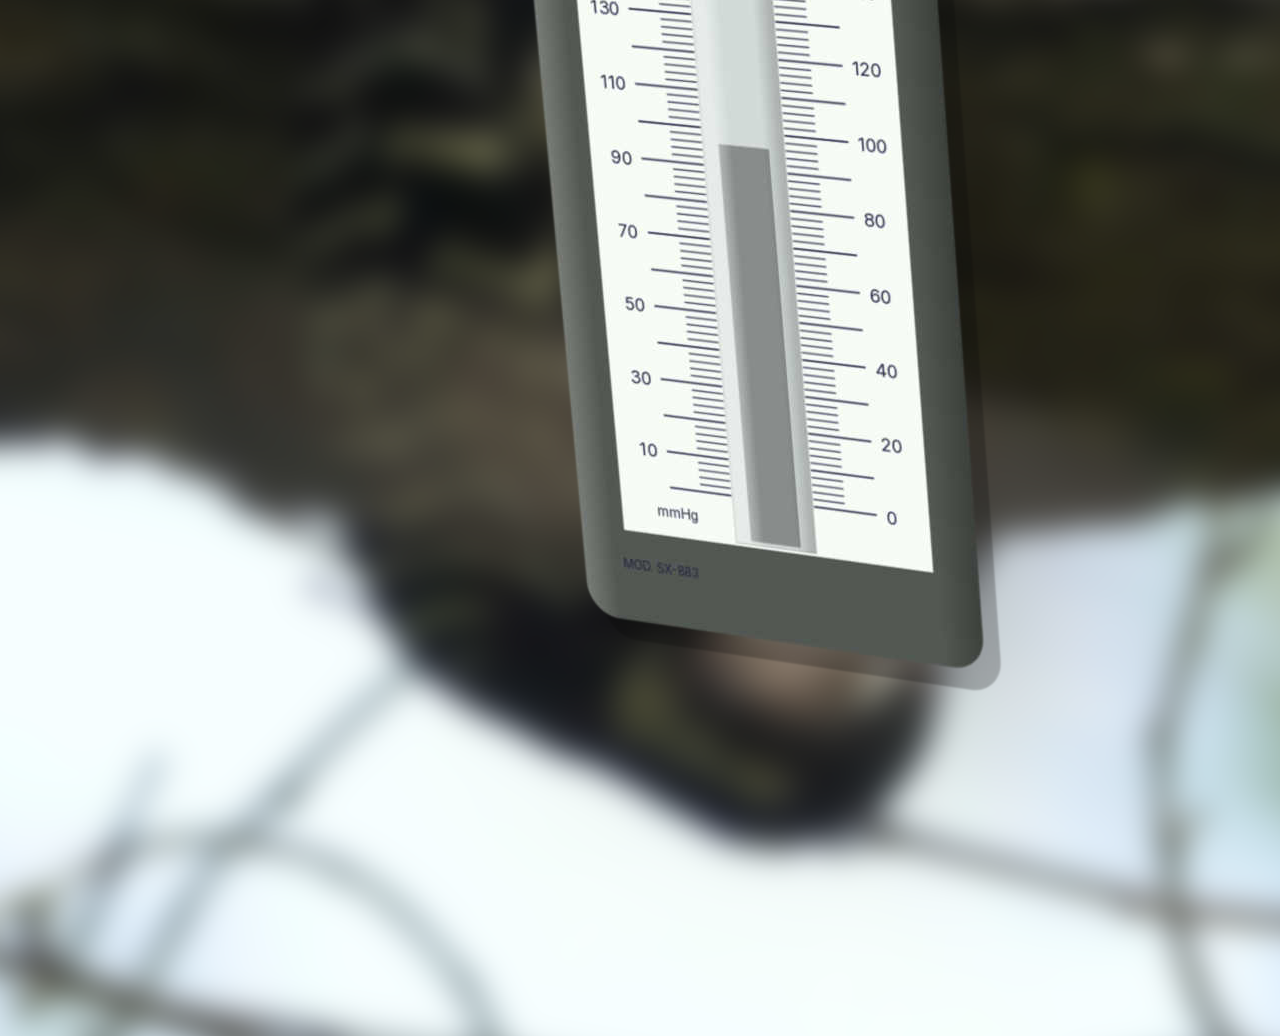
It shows 96; mmHg
